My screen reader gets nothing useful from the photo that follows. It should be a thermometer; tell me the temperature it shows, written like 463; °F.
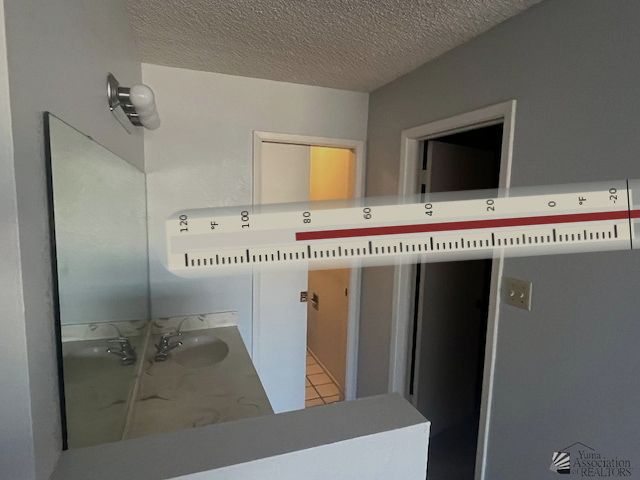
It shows 84; °F
